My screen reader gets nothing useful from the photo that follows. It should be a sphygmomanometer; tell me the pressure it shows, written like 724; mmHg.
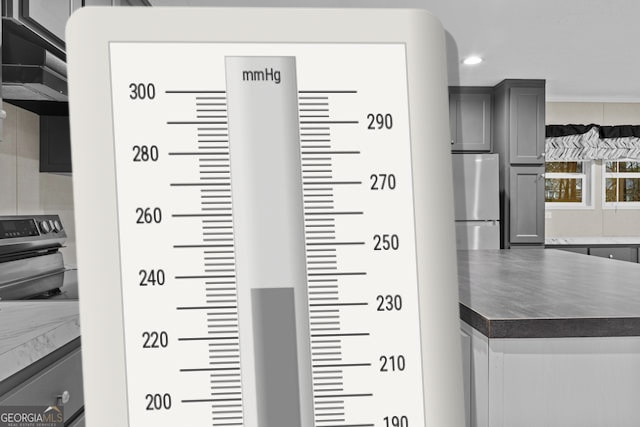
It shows 236; mmHg
